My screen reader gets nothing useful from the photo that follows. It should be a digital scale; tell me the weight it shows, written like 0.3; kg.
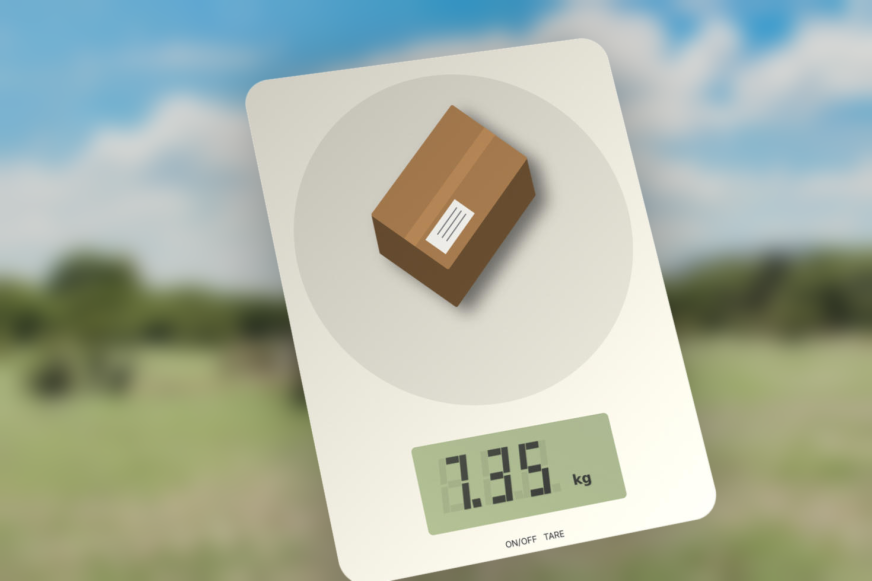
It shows 7.35; kg
